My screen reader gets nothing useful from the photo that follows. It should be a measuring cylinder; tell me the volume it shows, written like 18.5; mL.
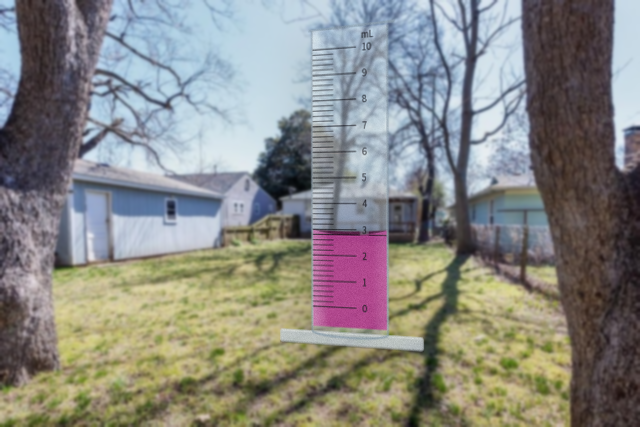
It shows 2.8; mL
